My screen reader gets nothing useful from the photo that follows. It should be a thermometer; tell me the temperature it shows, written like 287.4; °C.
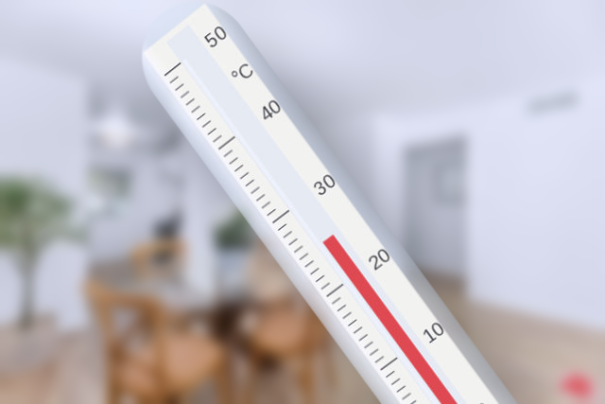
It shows 25; °C
